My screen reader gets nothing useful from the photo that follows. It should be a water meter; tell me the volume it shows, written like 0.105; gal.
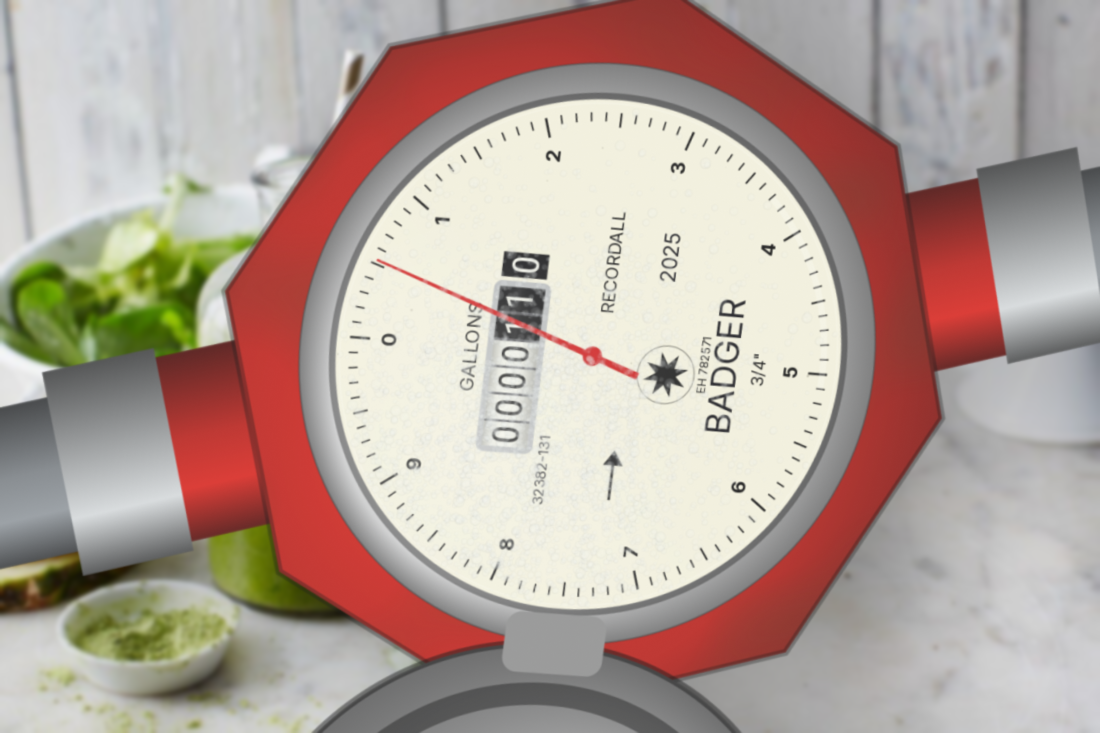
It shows 110.5; gal
